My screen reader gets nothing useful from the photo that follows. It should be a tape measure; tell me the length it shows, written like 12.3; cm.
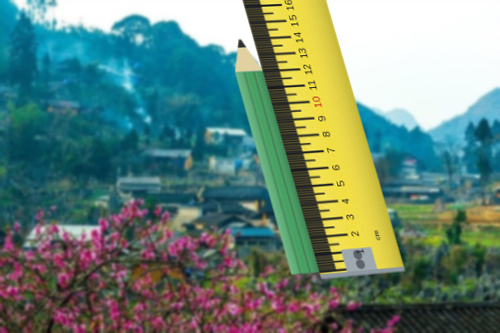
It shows 14; cm
